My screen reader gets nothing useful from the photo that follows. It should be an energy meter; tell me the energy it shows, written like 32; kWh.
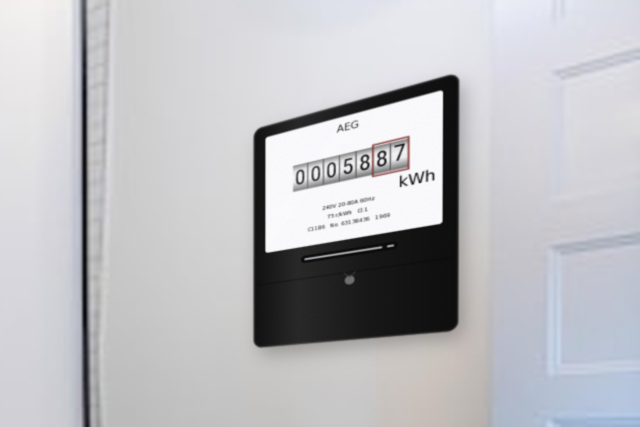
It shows 58.87; kWh
